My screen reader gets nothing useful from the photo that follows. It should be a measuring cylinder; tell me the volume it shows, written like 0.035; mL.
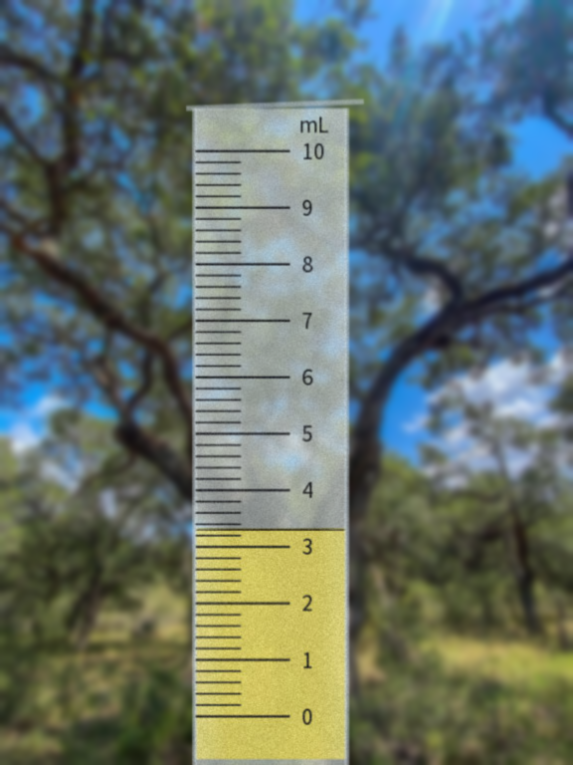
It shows 3.3; mL
